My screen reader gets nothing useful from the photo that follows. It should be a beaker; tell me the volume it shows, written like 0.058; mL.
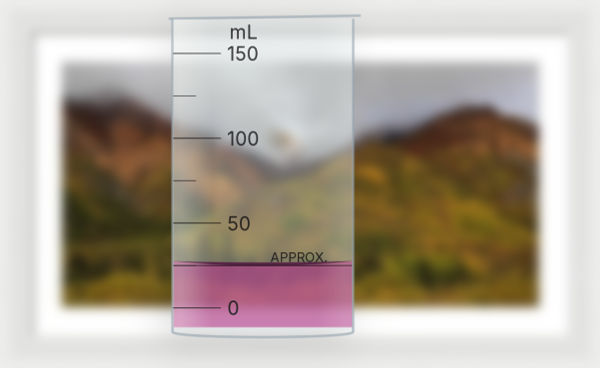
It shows 25; mL
